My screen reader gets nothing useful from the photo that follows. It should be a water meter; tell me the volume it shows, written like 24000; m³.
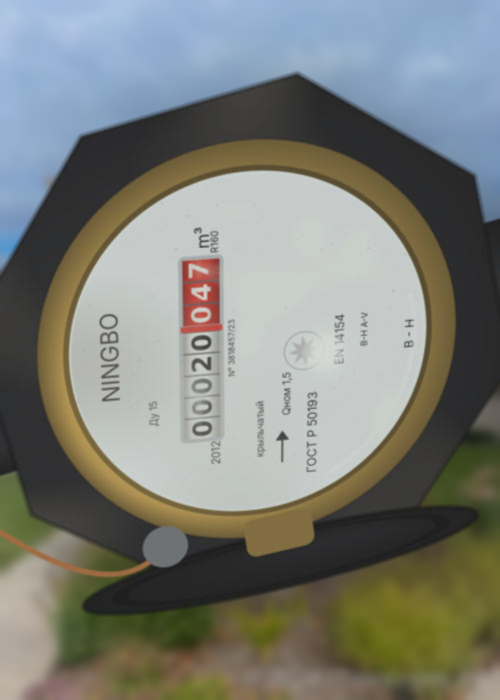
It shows 20.047; m³
